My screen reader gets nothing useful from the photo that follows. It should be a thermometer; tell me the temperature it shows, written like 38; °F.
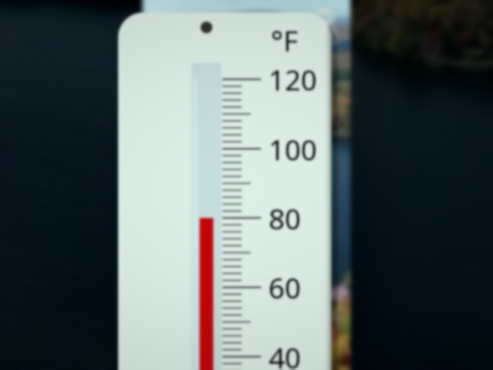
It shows 80; °F
